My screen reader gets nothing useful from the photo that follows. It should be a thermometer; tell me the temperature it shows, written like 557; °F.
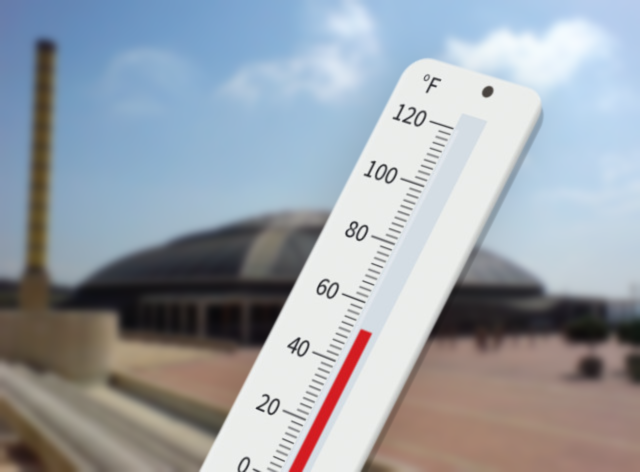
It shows 52; °F
